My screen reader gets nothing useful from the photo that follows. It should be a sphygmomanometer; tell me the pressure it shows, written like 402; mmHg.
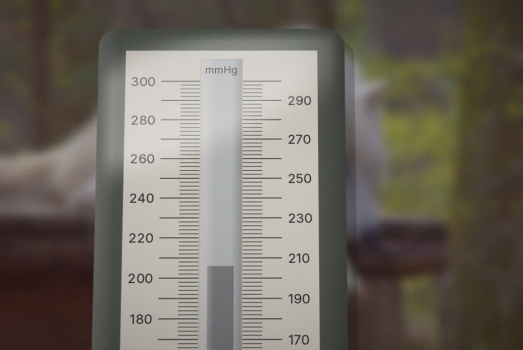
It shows 206; mmHg
